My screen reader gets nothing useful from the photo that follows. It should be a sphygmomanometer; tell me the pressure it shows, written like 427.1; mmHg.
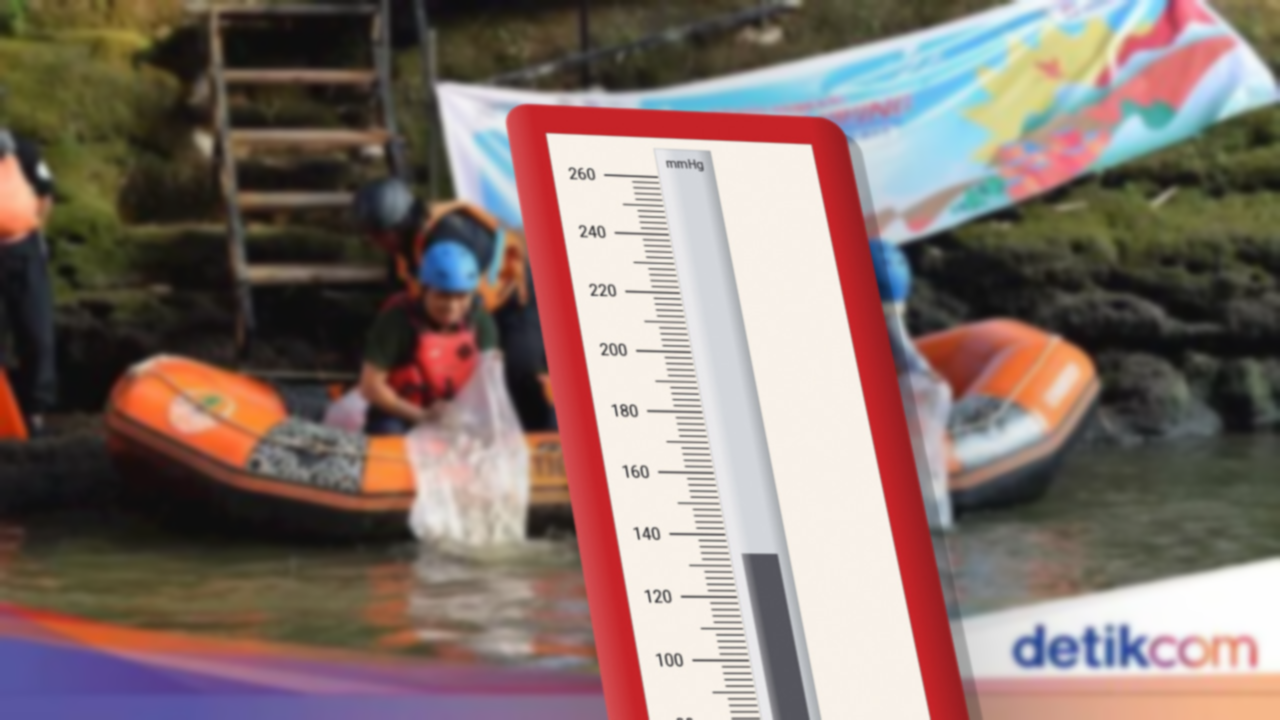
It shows 134; mmHg
